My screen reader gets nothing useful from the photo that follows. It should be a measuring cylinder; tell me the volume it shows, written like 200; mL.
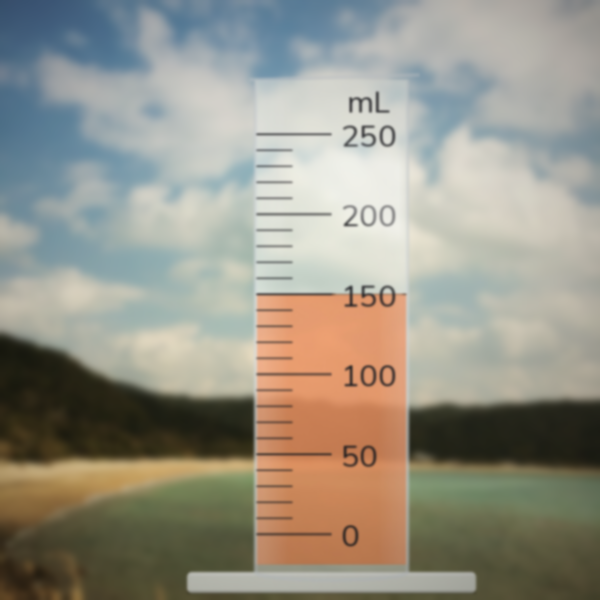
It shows 150; mL
